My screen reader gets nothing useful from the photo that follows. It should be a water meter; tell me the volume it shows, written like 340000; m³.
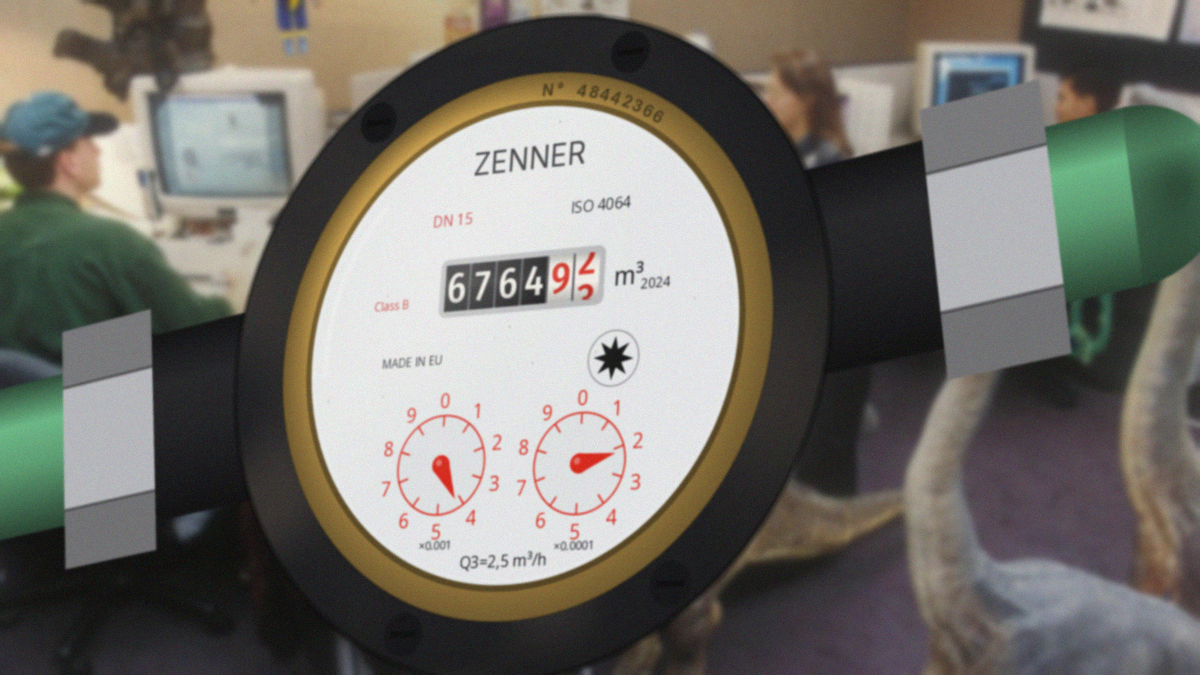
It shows 6764.9242; m³
